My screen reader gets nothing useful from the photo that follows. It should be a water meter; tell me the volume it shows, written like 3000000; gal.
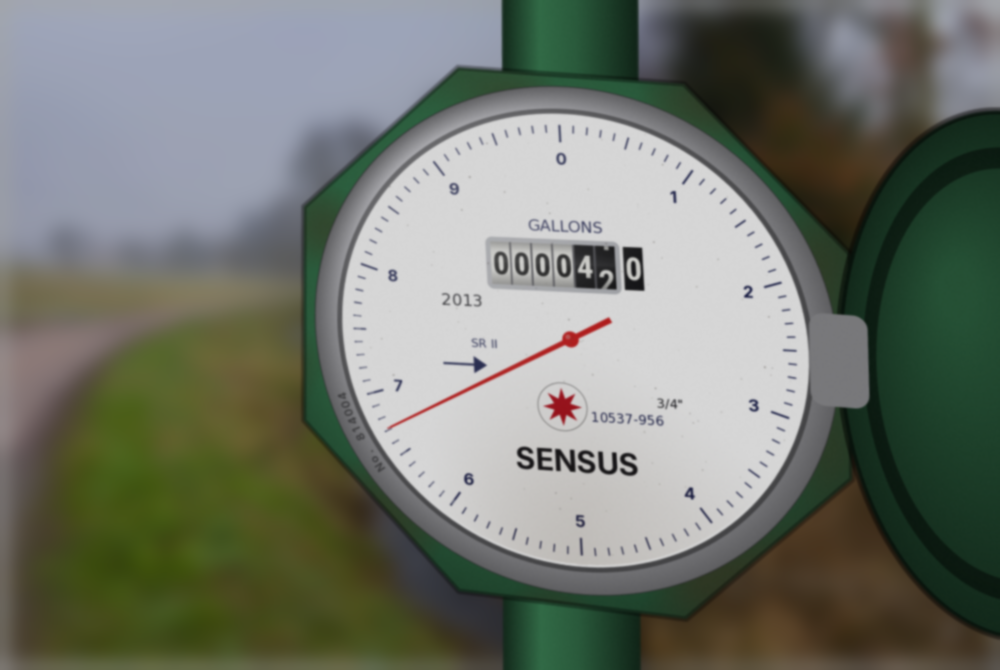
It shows 416.7; gal
